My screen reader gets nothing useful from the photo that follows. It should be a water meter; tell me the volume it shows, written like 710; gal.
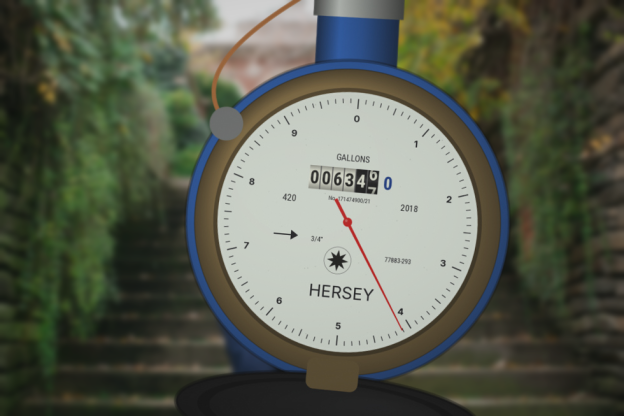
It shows 63464.1; gal
